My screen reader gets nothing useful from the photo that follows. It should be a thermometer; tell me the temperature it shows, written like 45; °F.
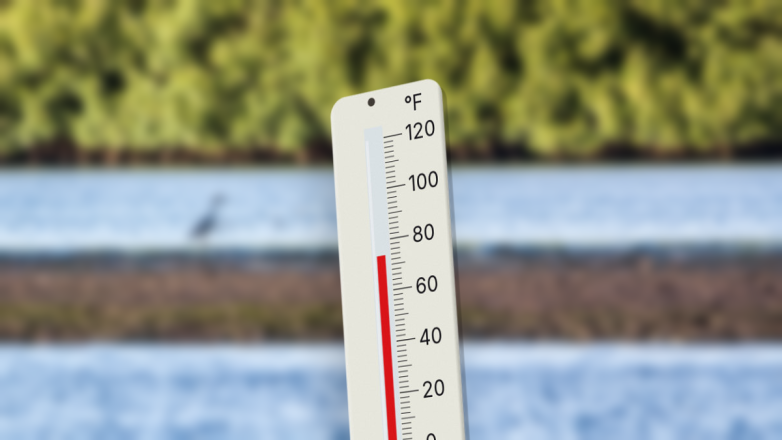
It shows 74; °F
